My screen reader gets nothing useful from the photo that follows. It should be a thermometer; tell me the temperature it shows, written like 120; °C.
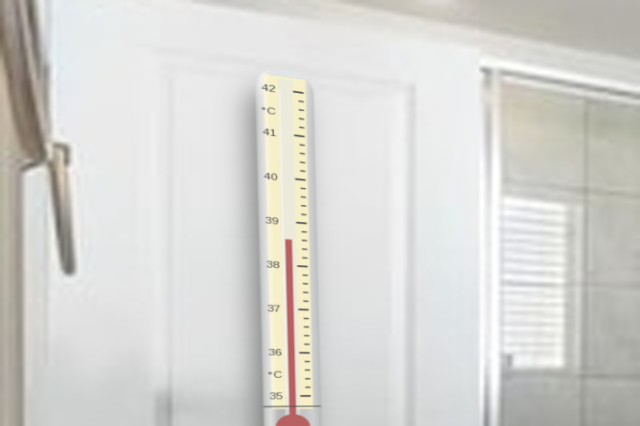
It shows 38.6; °C
